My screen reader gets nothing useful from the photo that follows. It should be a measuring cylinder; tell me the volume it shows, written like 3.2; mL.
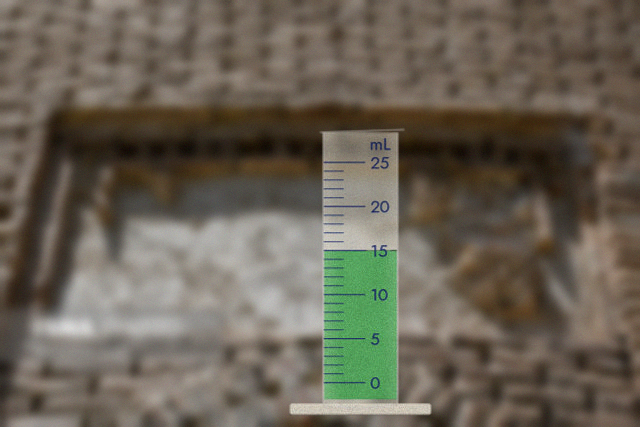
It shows 15; mL
